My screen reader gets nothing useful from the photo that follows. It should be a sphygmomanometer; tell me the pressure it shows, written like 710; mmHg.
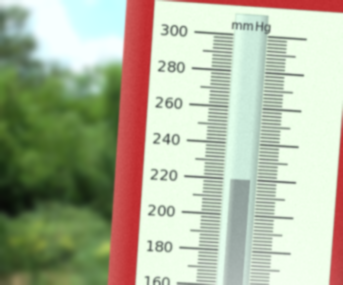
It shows 220; mmHg
